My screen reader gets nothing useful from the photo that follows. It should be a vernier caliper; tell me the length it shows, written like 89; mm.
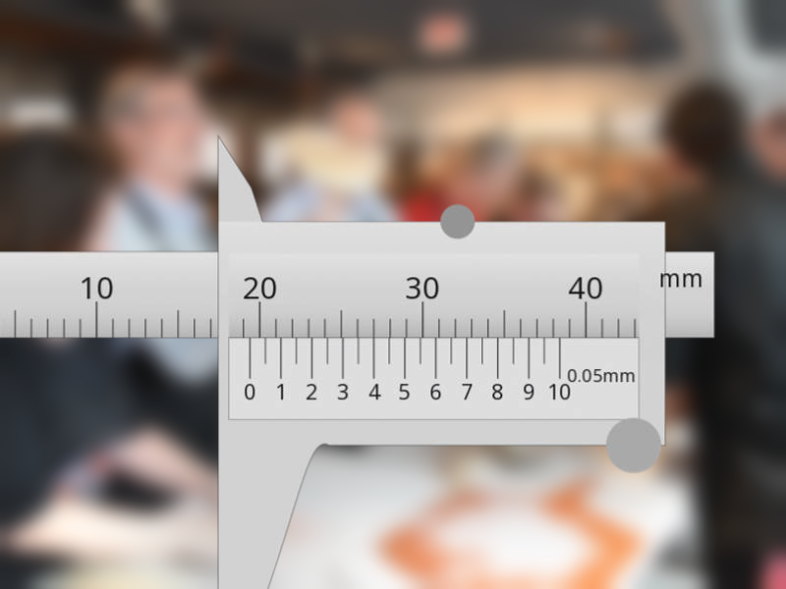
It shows 19.4; mm
